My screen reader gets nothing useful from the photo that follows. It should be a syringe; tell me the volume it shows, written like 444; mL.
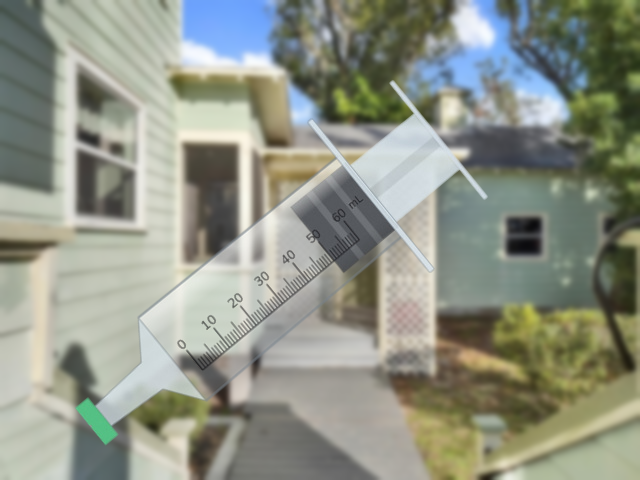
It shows 50; mL
